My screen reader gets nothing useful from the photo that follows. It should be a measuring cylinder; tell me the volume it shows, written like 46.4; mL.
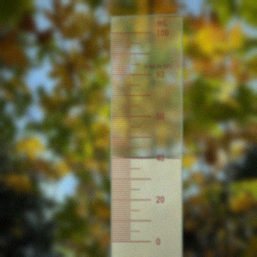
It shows 40; mL
